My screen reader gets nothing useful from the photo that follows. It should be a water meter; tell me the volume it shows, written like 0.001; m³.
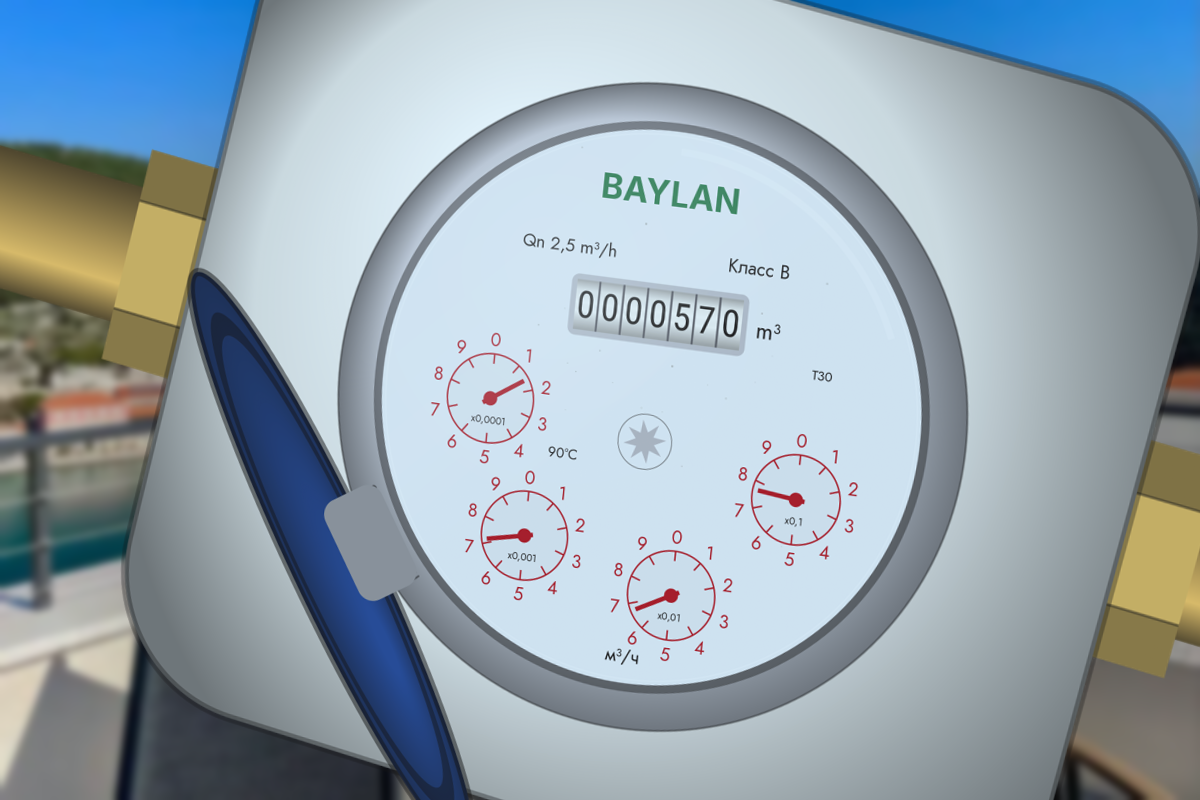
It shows 570.7671; m³
